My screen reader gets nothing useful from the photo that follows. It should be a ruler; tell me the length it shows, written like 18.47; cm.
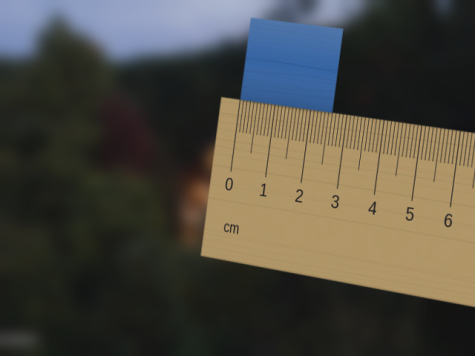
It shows 2.6; cm
